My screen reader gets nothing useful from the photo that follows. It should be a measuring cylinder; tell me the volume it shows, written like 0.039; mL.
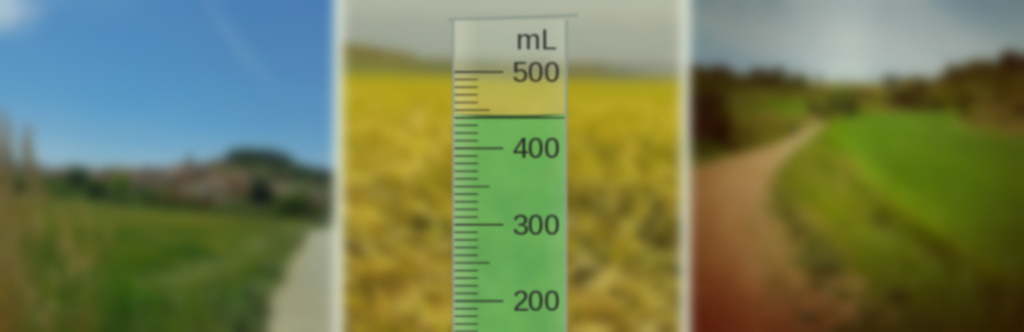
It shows 440; mL
